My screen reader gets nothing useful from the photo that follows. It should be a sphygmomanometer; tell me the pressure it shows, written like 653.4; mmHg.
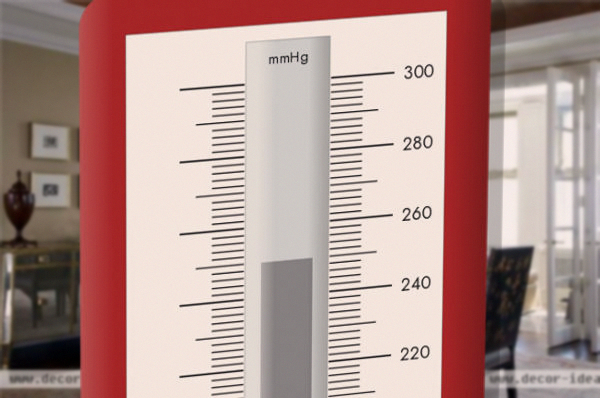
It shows 250; mmHg
